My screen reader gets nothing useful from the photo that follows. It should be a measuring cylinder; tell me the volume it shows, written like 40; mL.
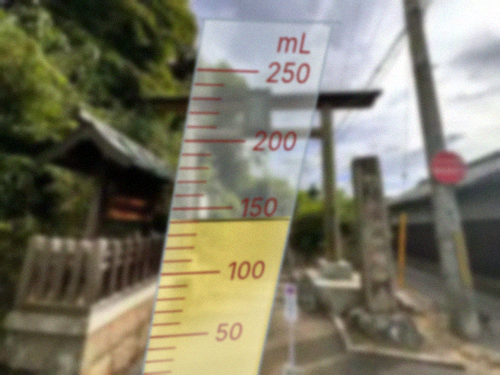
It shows 140; mL
